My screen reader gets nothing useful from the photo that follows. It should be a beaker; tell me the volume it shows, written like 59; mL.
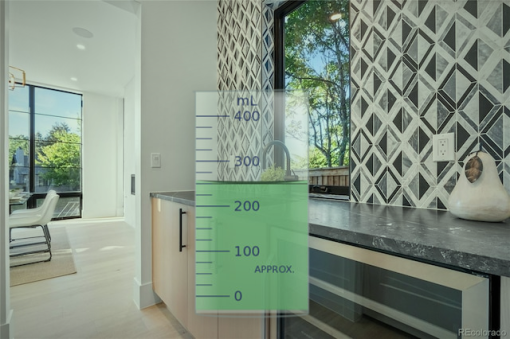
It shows 250; mL
